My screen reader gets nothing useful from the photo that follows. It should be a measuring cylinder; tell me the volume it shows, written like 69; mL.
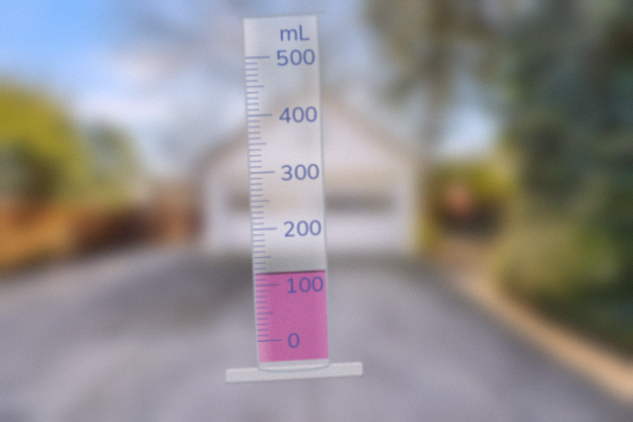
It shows 120; mL
